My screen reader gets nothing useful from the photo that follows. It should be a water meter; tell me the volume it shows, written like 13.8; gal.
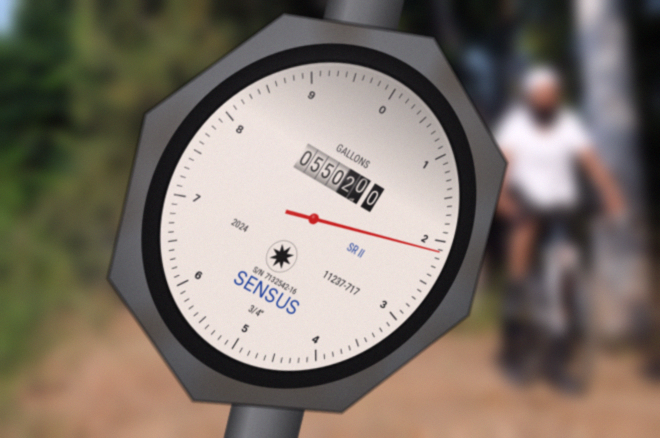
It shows 550202.1; gal
